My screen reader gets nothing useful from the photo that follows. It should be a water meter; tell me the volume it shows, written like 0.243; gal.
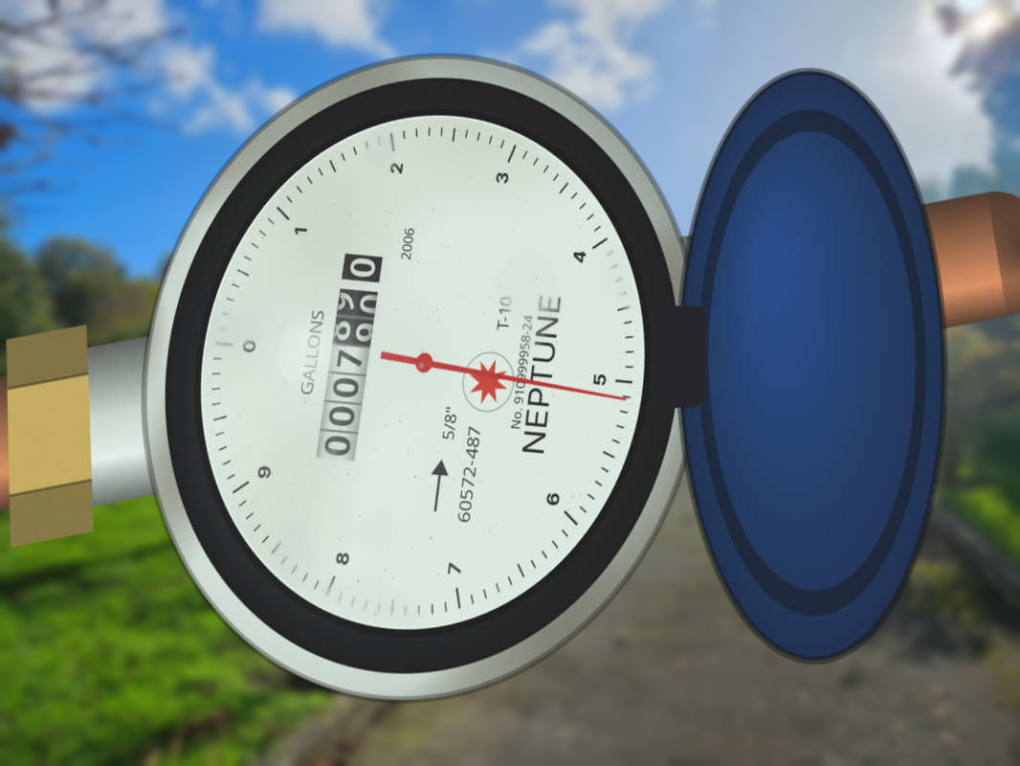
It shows 7895.1; gal
